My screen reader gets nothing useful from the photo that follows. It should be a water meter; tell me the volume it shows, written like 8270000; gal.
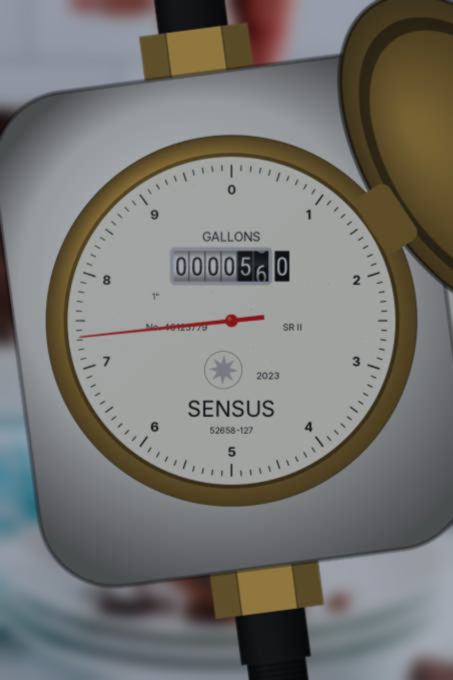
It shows 557.3; gal
